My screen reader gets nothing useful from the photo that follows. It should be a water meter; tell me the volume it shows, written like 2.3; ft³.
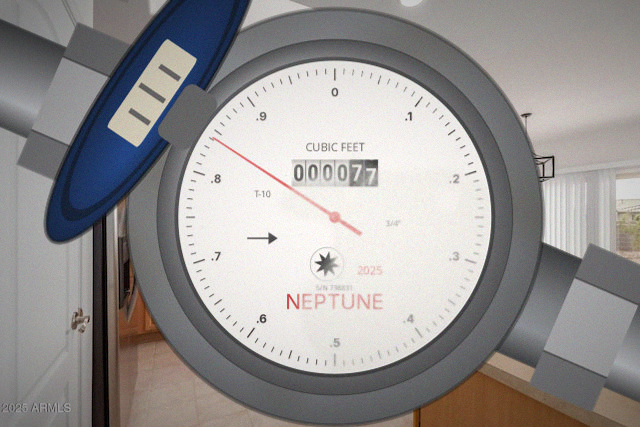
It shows 76.84; ft³
